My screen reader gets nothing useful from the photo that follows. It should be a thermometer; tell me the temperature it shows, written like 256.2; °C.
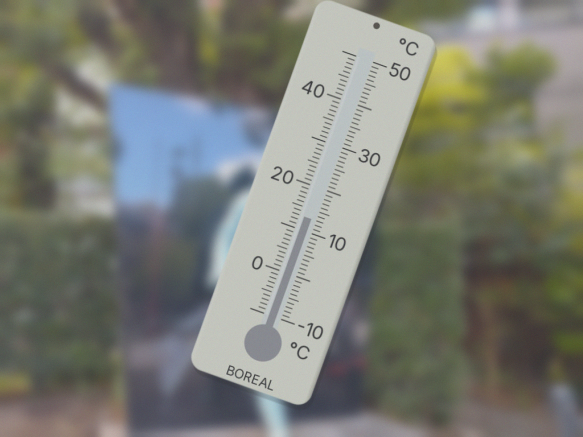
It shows 13; °C
